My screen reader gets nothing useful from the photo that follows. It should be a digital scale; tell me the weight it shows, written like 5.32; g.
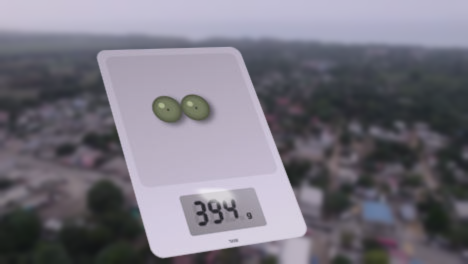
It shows 394; g
